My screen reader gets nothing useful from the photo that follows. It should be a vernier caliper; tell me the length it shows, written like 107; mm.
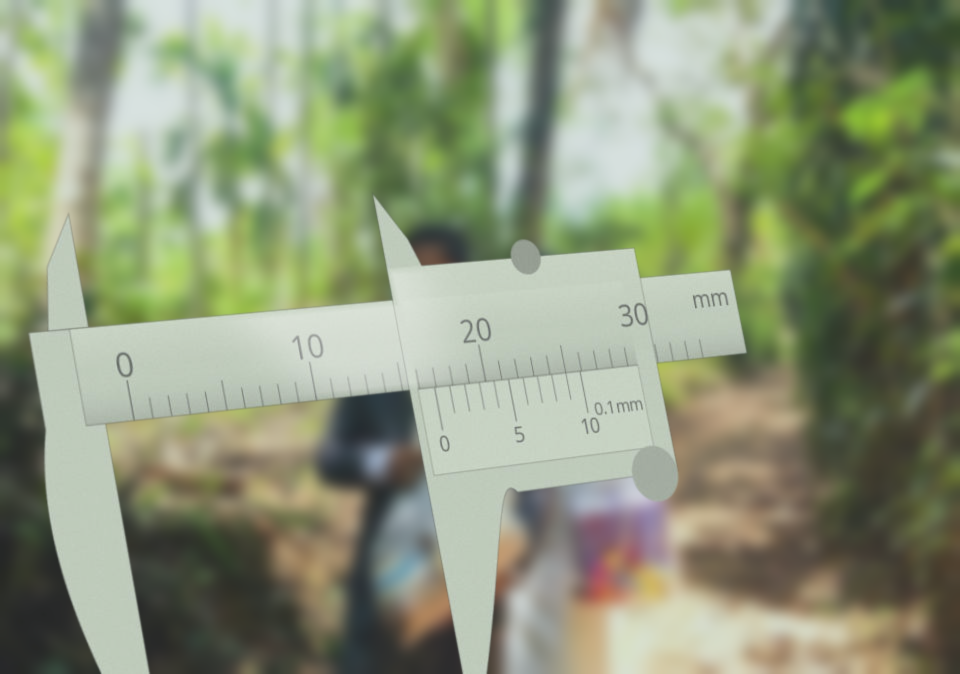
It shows 16.9; mm
